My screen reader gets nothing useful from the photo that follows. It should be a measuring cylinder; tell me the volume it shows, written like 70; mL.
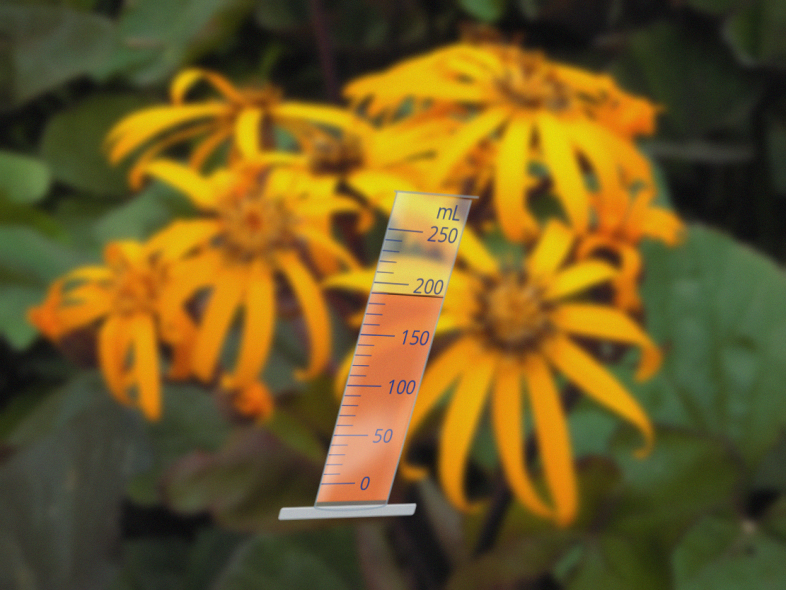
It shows 190; mL
